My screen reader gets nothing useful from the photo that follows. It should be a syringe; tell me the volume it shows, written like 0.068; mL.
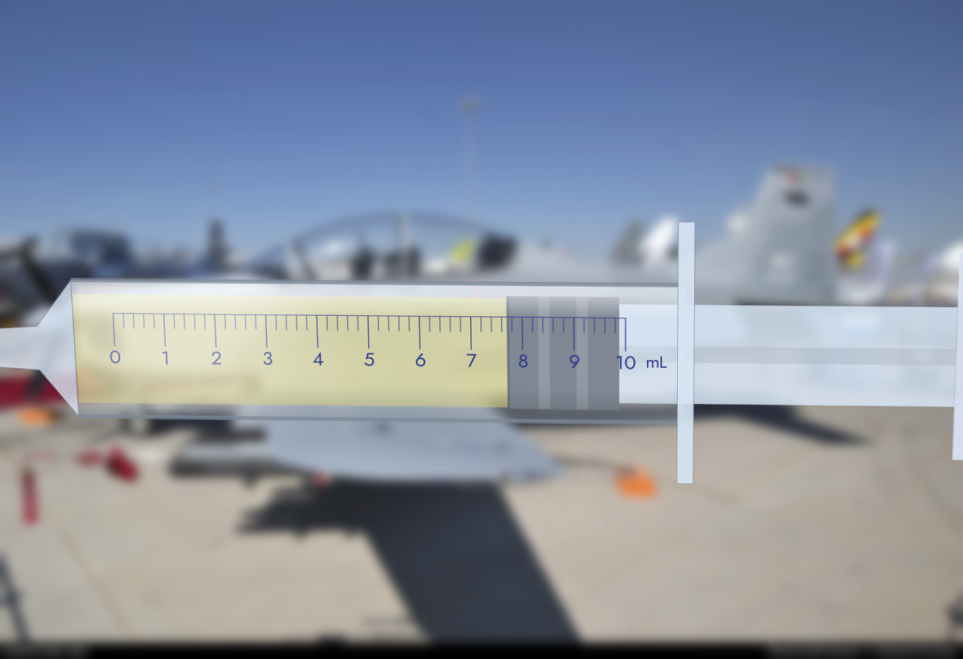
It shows 7.7; mL
